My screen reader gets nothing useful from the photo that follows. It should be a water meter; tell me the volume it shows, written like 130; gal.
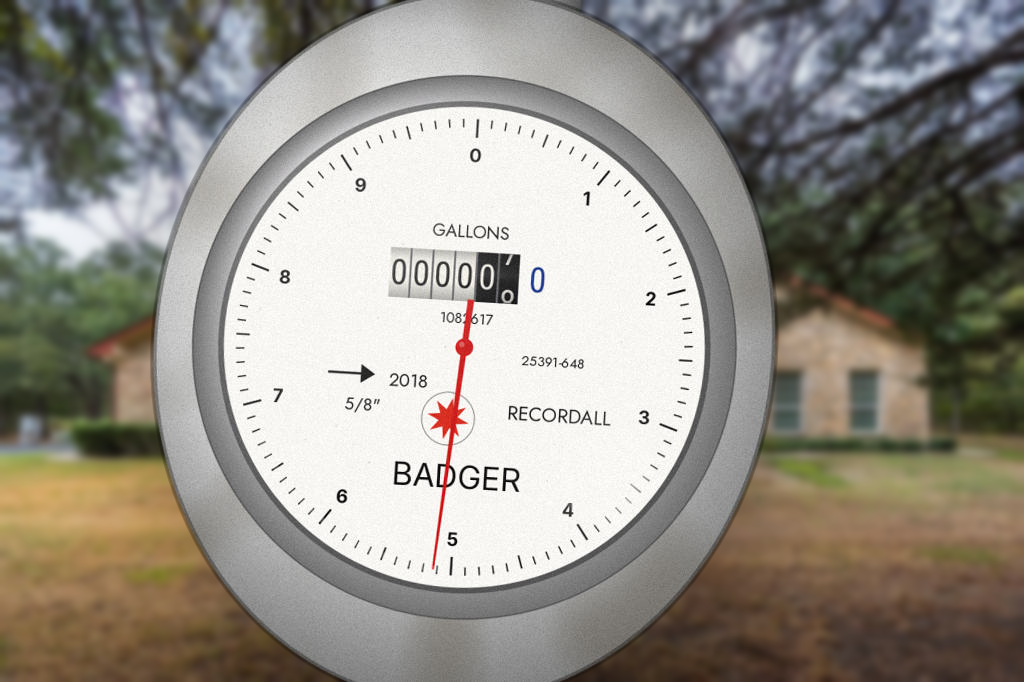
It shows 75.1; gal
